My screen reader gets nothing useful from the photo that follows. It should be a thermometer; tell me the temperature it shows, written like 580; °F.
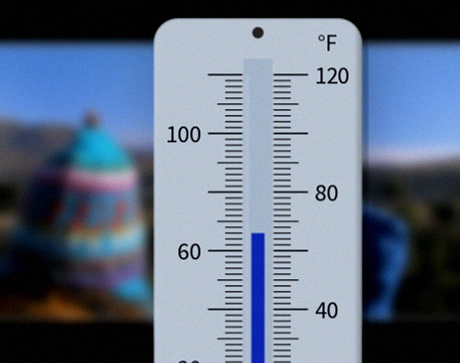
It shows 66; °F
